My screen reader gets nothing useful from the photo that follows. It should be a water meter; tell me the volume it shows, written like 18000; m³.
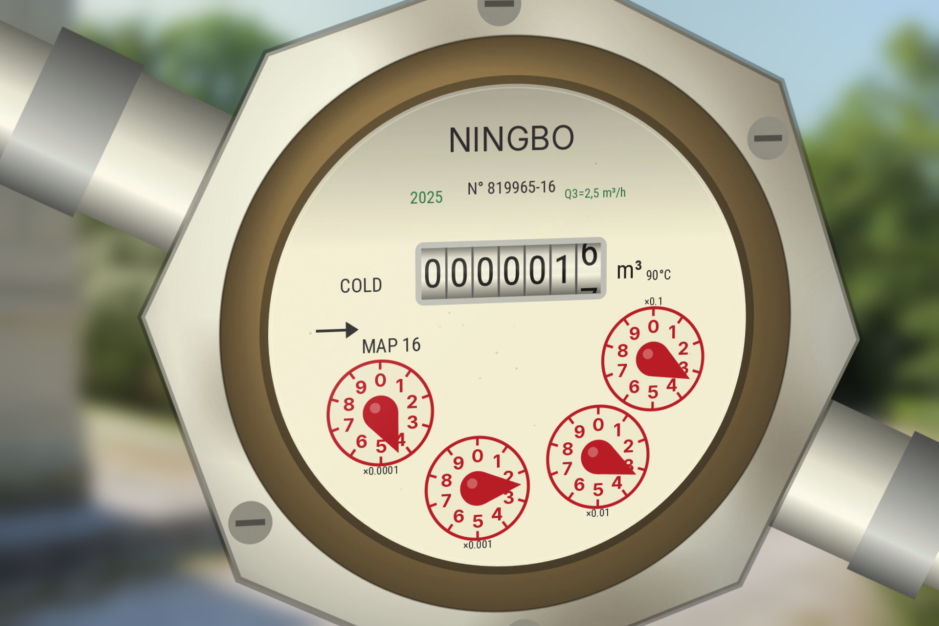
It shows 16.3324; m³
